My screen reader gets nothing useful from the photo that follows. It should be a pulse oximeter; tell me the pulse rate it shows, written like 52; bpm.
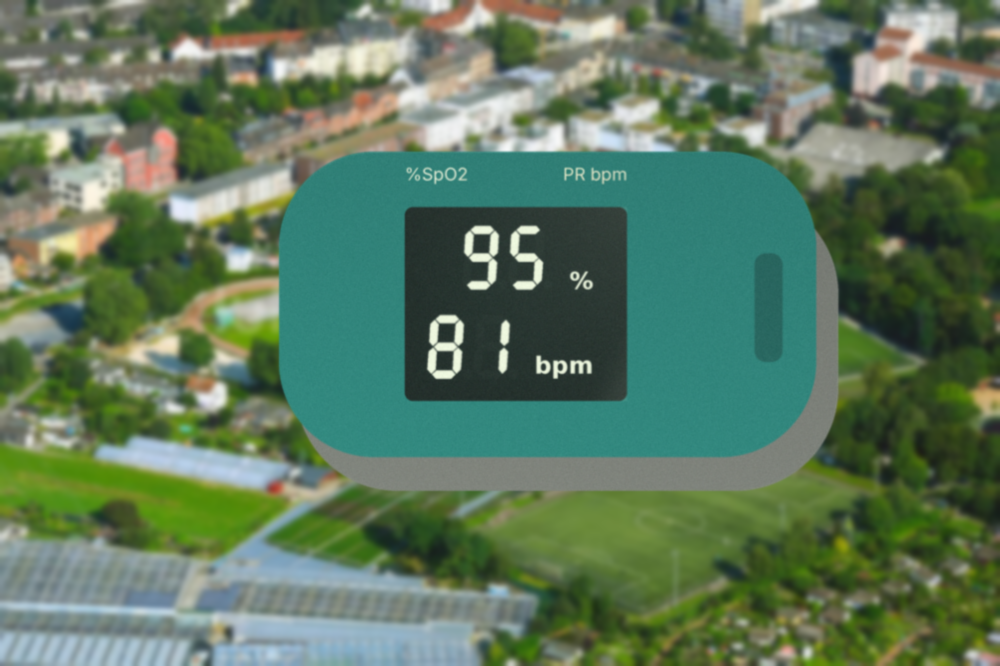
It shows 81; bpm
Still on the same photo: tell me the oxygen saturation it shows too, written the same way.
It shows 95; %
